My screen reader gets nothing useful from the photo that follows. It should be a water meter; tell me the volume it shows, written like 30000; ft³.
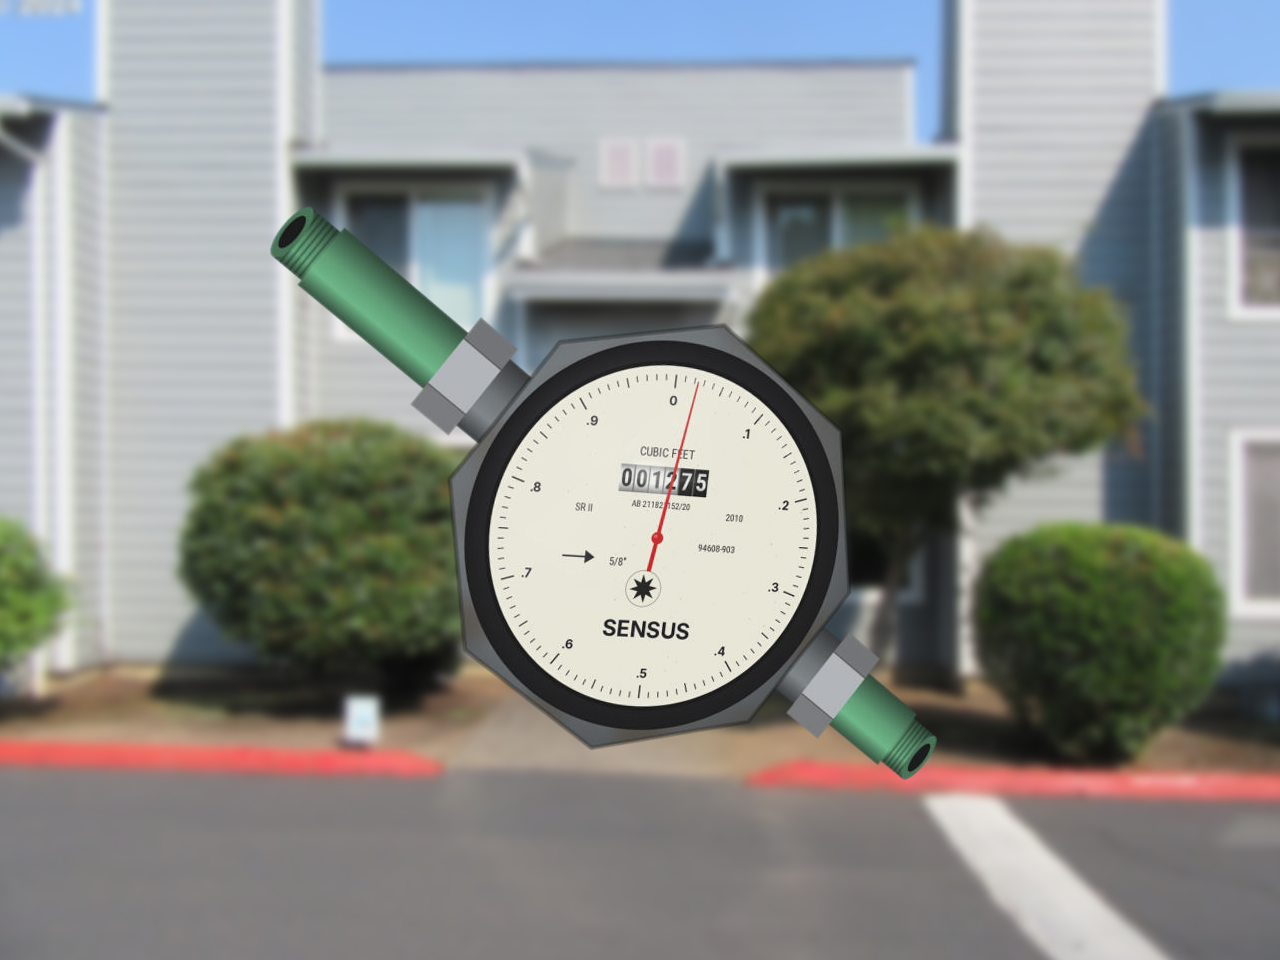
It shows 1275.02; ft³
